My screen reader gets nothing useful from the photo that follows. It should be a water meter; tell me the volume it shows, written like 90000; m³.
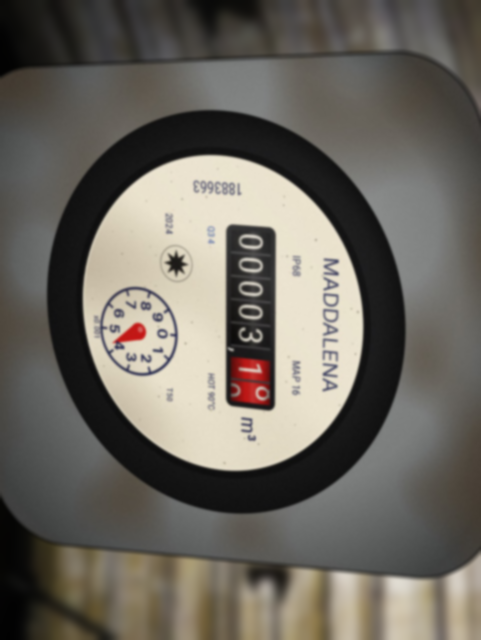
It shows 3.184; m³
